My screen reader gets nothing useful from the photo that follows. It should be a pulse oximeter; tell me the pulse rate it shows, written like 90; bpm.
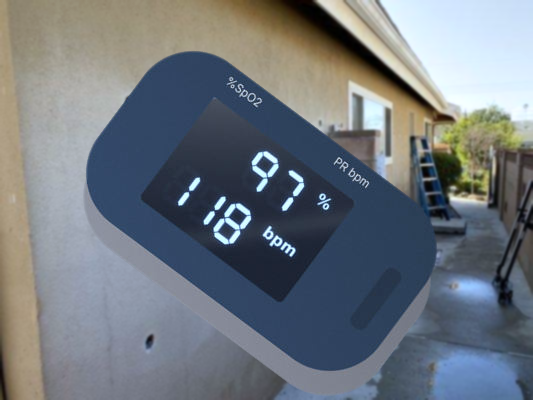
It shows 118; bpm
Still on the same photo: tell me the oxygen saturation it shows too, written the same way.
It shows 97; %
